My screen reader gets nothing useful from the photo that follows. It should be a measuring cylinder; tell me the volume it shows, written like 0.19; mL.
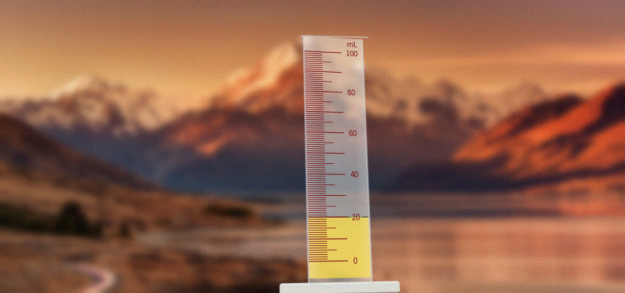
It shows 20; mL
